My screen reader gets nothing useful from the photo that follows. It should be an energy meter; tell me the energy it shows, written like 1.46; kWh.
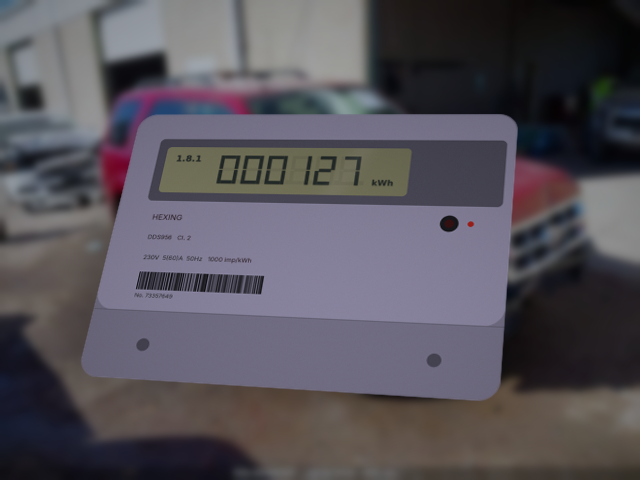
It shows 127; kWh
